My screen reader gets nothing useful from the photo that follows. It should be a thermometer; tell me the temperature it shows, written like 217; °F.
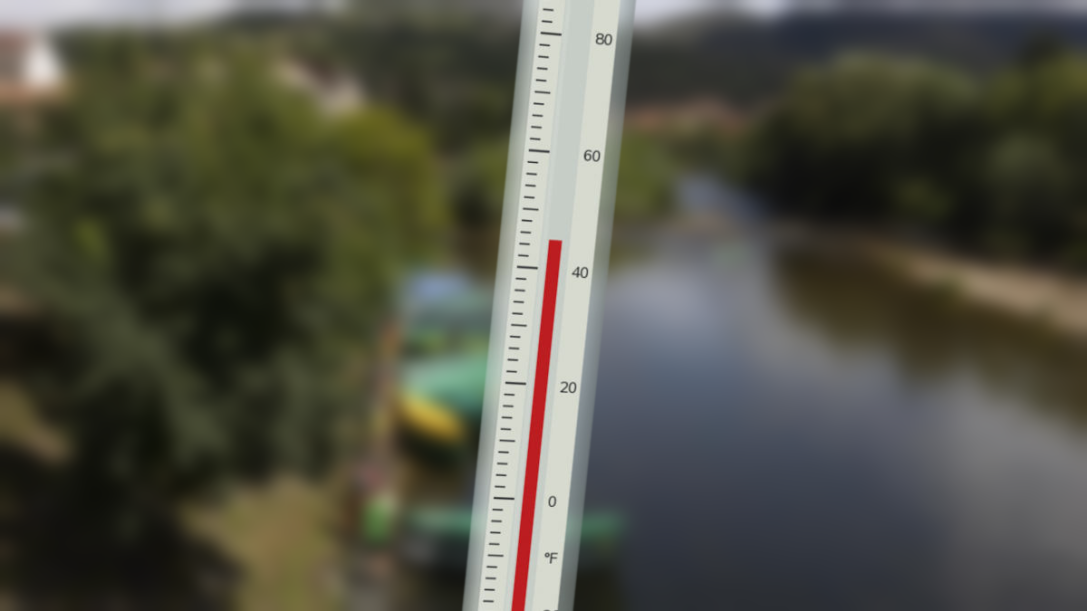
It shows 45; °F
